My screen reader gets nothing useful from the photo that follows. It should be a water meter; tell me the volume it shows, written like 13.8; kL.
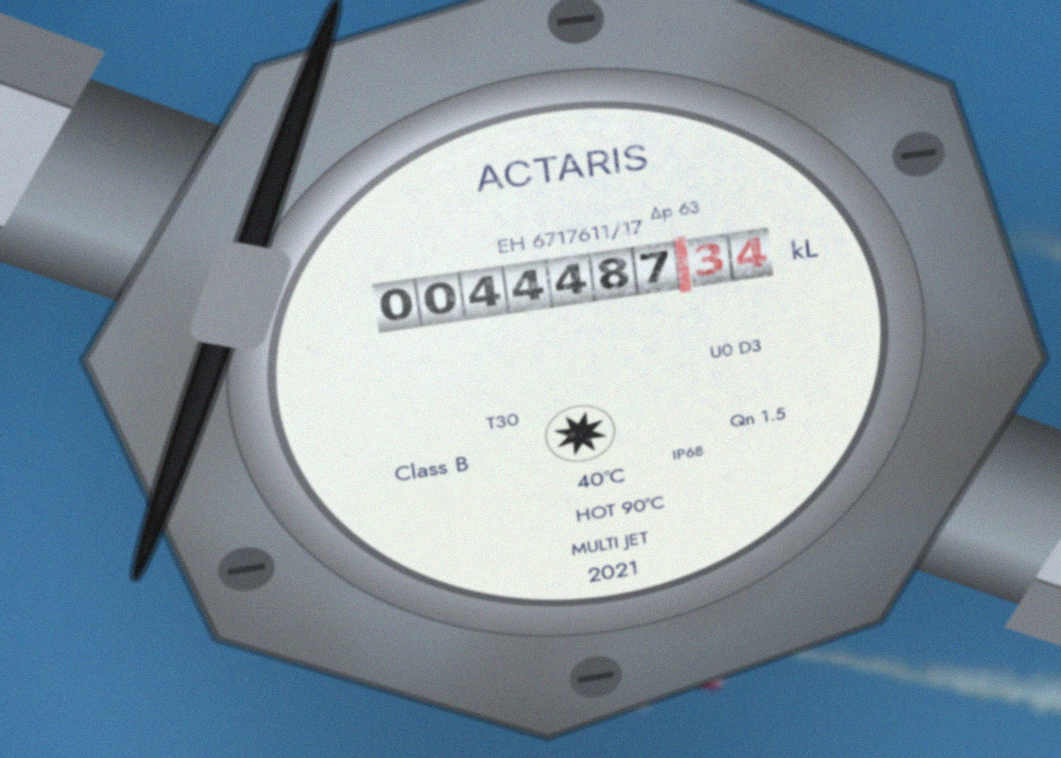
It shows 44487.34; kL
